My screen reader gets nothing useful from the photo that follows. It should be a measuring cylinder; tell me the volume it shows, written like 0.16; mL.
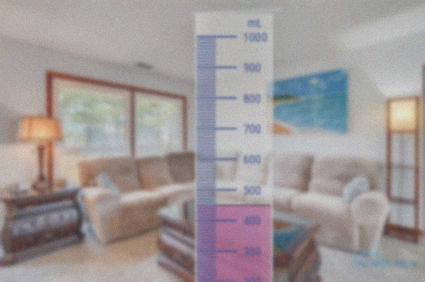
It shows 450; mL
